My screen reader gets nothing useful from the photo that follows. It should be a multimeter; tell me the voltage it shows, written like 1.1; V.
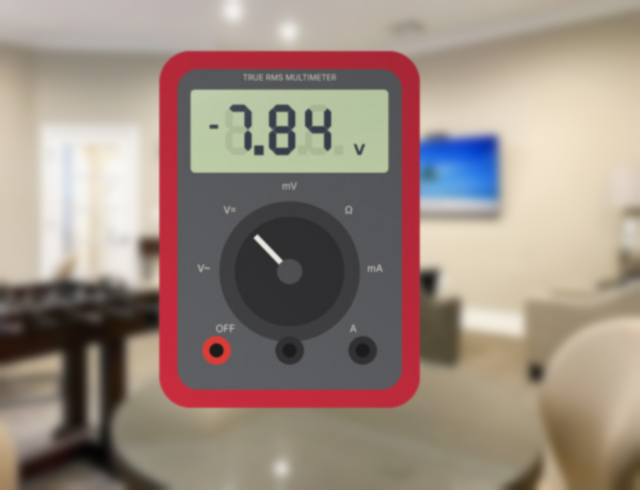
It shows -7.84; V
